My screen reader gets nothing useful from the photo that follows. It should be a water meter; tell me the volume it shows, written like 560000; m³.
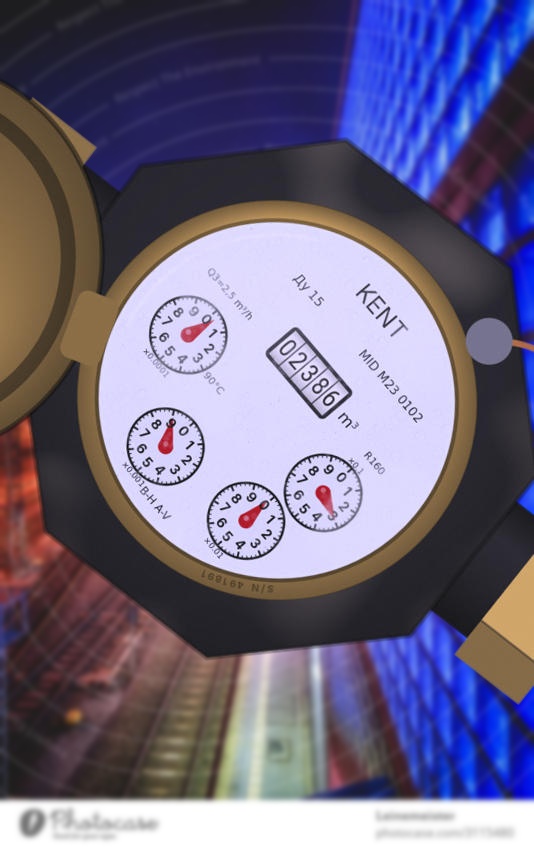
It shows 2386.2990; m³
